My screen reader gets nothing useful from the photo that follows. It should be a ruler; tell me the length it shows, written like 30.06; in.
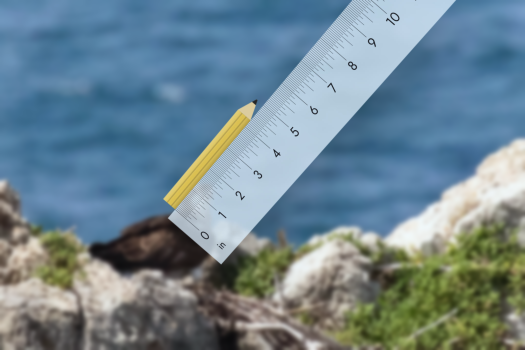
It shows 5; in
